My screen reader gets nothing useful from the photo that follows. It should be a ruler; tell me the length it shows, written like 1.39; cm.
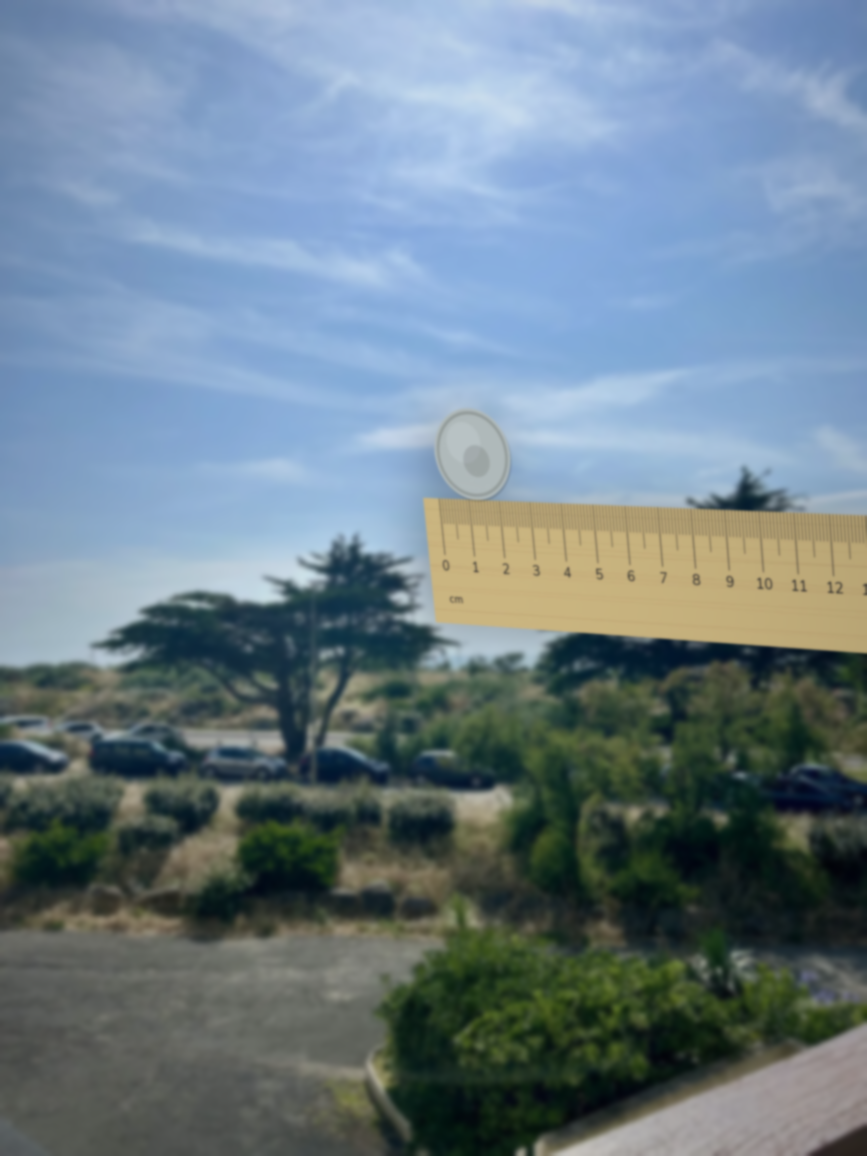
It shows 2.5; cm
